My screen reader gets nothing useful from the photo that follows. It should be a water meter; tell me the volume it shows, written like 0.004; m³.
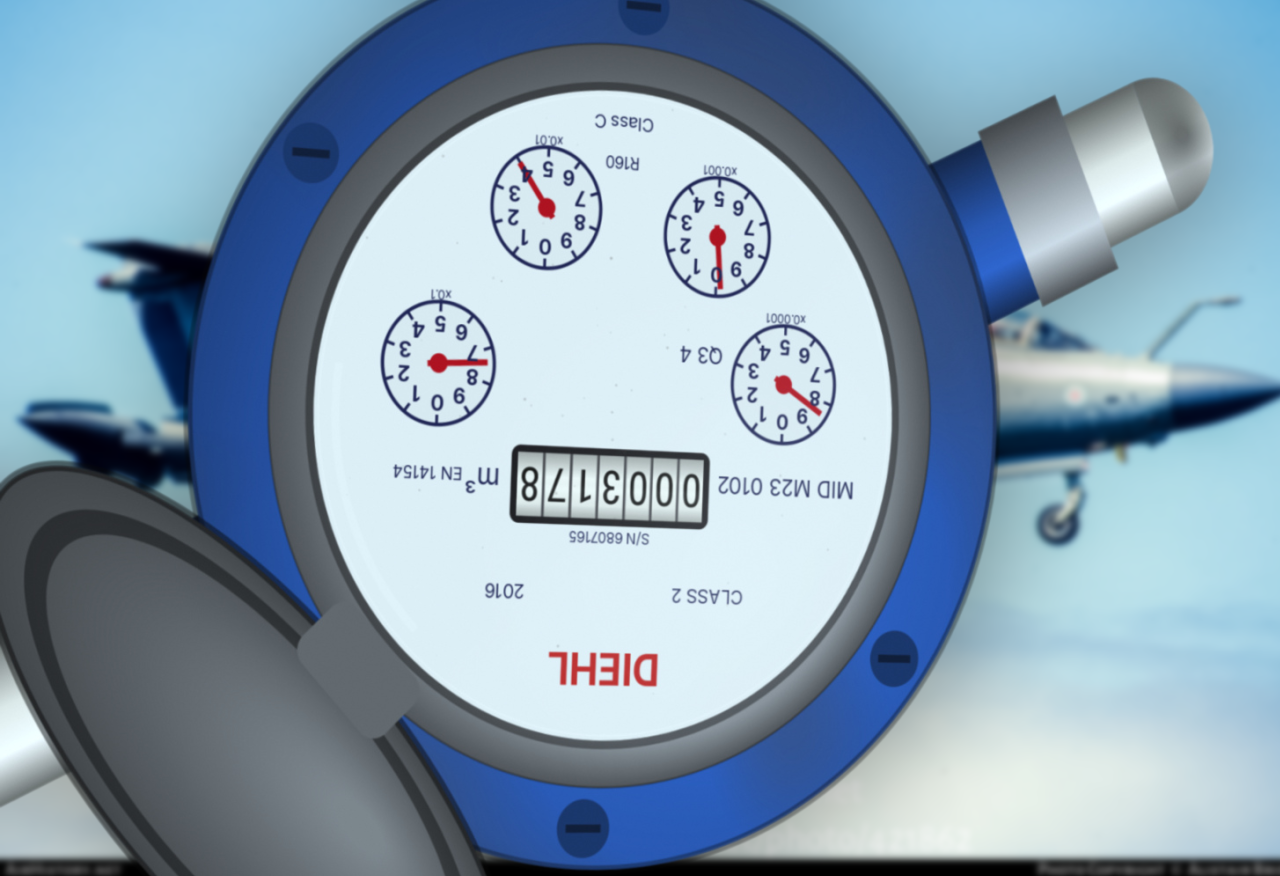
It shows 3178.7398; m³
